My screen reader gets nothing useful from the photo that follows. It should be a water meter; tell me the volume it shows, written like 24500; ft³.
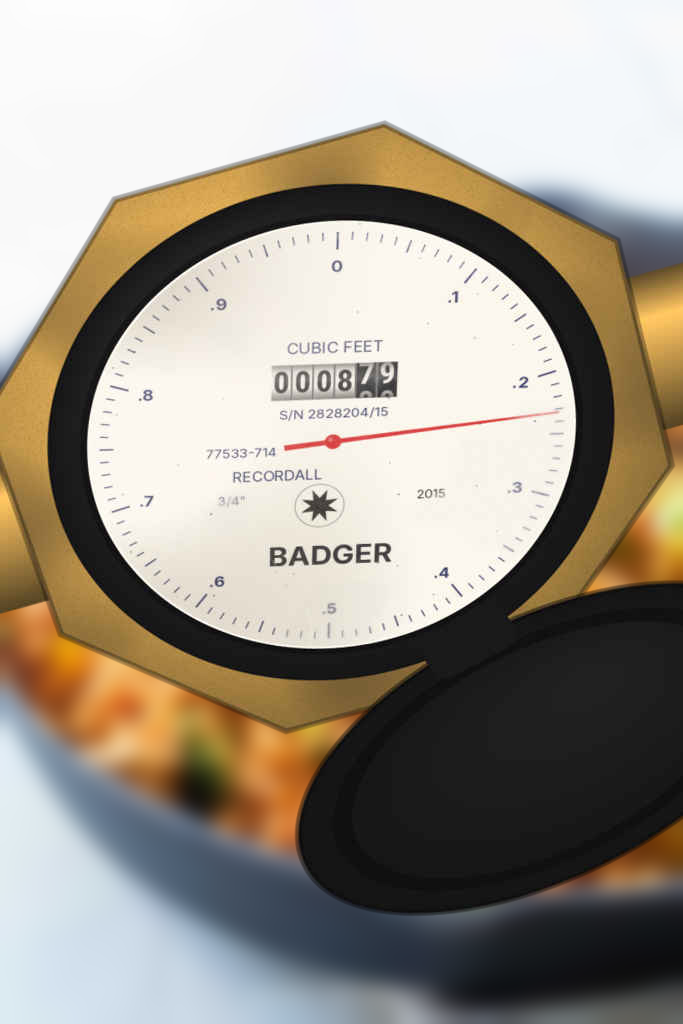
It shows 879.23; ft³
